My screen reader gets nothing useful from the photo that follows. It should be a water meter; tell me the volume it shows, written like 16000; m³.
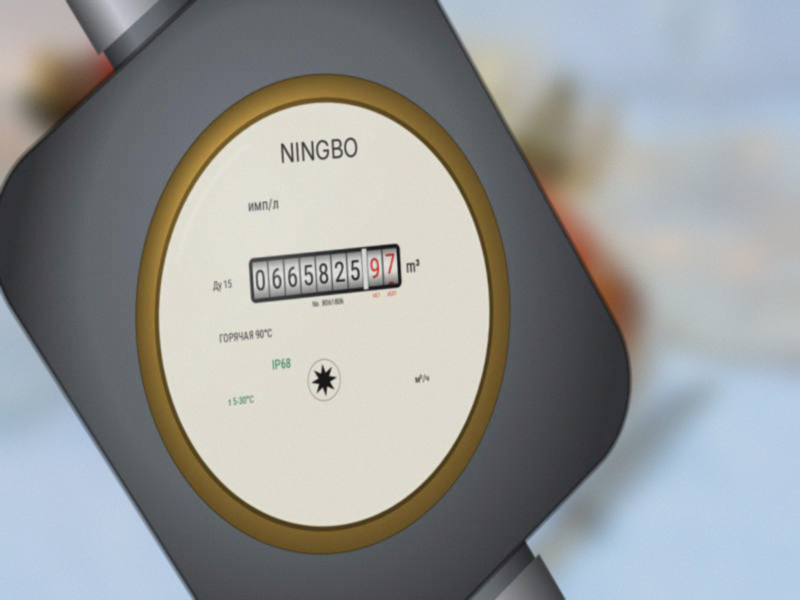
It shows 665825.97; m³
